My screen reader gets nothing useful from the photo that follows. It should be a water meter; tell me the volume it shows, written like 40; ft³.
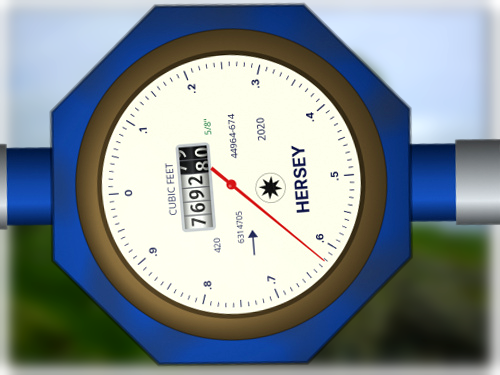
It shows 769279.62; ft³
